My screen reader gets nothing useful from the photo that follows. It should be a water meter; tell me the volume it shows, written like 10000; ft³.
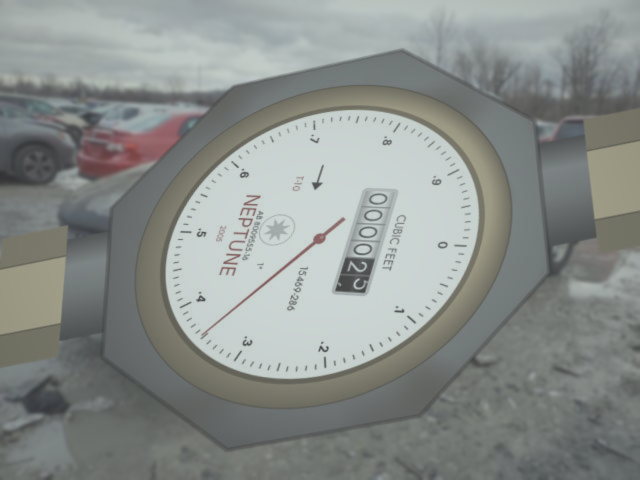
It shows 25.35; ft³
